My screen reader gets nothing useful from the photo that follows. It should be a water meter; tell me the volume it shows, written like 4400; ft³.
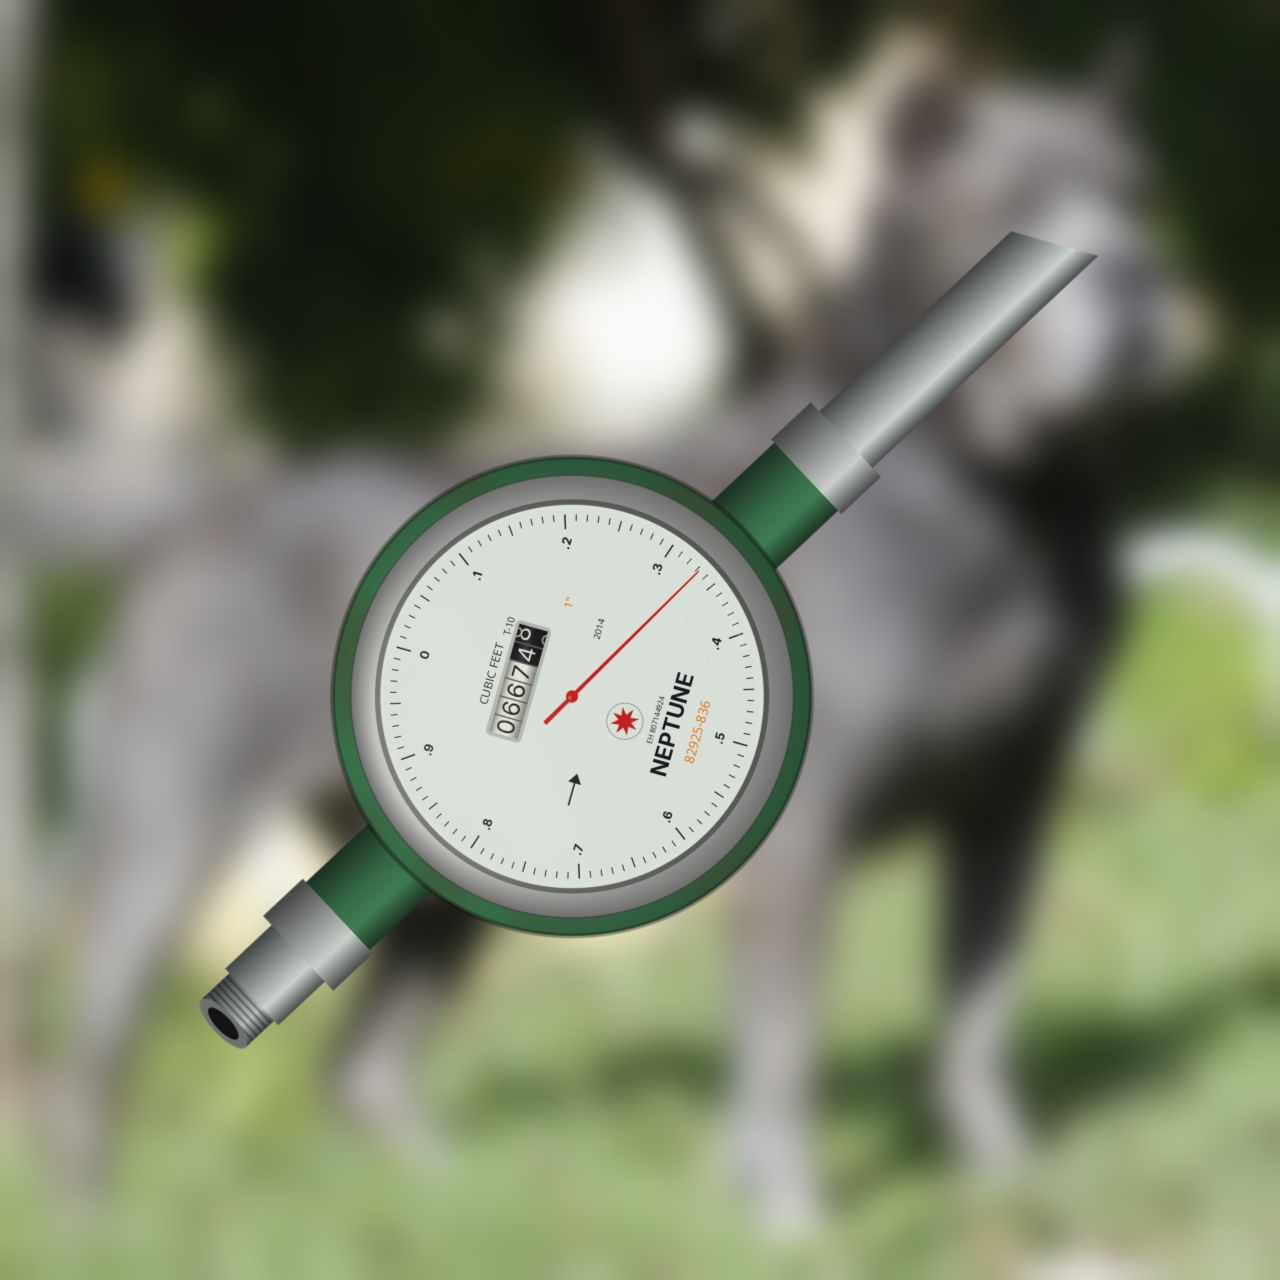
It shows 66748.33; ft³
